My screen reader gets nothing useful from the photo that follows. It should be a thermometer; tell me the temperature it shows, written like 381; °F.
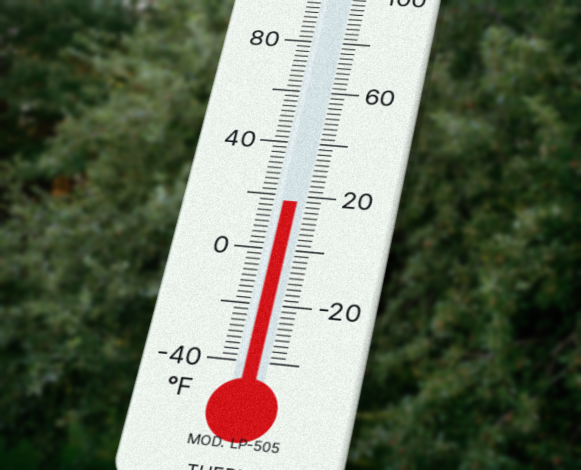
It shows 18; °F
